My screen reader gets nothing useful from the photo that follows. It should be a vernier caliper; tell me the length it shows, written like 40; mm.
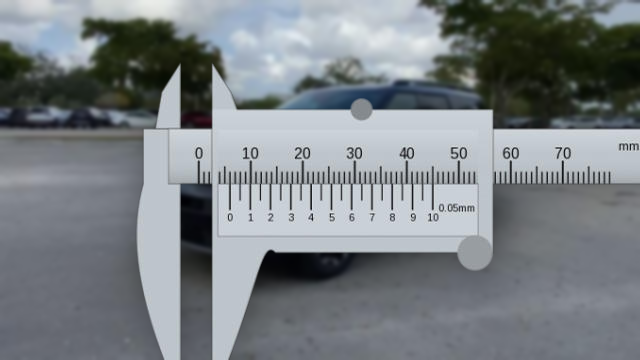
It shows 6.0; mm
